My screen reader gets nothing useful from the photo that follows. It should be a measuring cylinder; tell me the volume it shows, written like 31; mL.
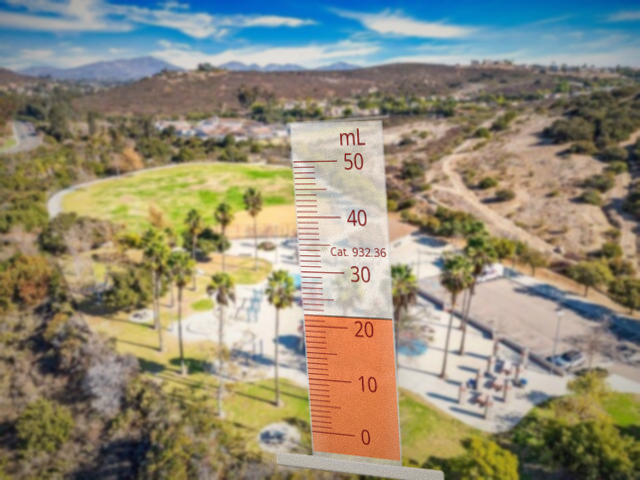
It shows 22; mL
